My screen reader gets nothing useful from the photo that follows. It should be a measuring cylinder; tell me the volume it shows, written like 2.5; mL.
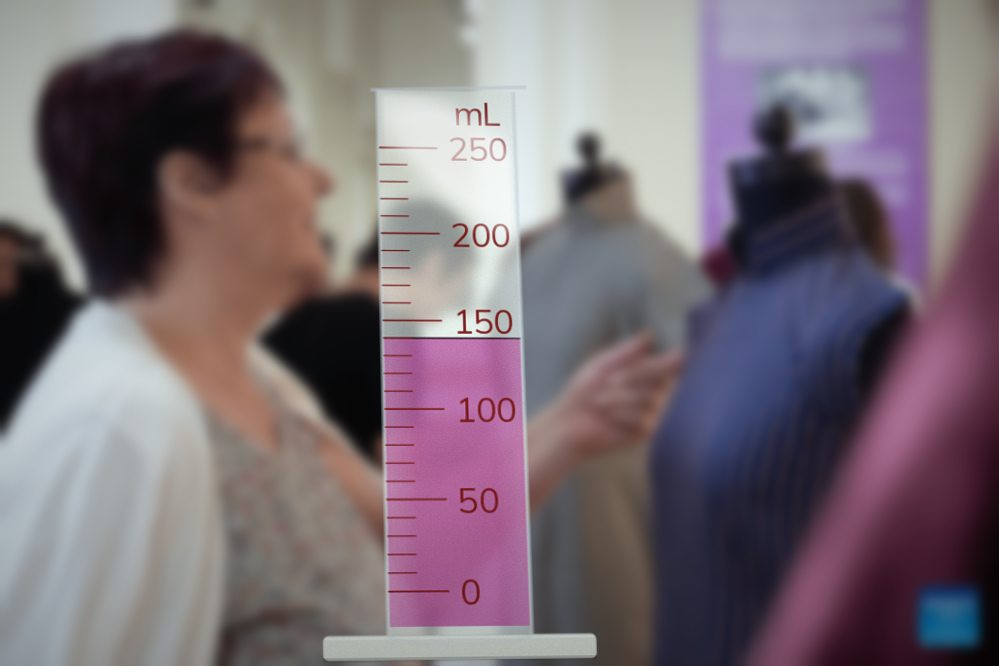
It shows 140; mL
